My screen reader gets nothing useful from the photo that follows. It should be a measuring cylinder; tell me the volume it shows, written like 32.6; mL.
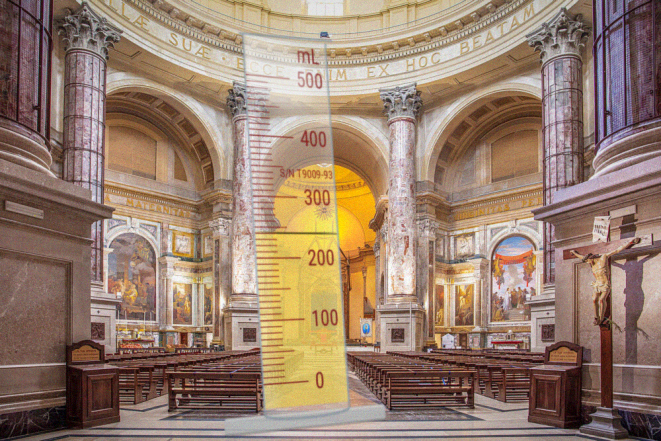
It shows 240; mL
